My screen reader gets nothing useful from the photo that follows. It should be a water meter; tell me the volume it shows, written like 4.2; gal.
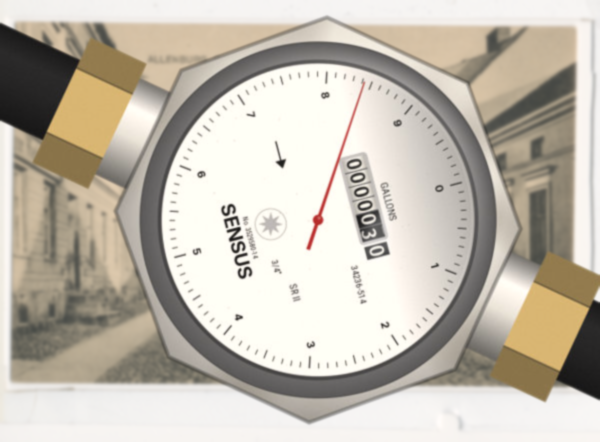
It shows 28.4; gal
